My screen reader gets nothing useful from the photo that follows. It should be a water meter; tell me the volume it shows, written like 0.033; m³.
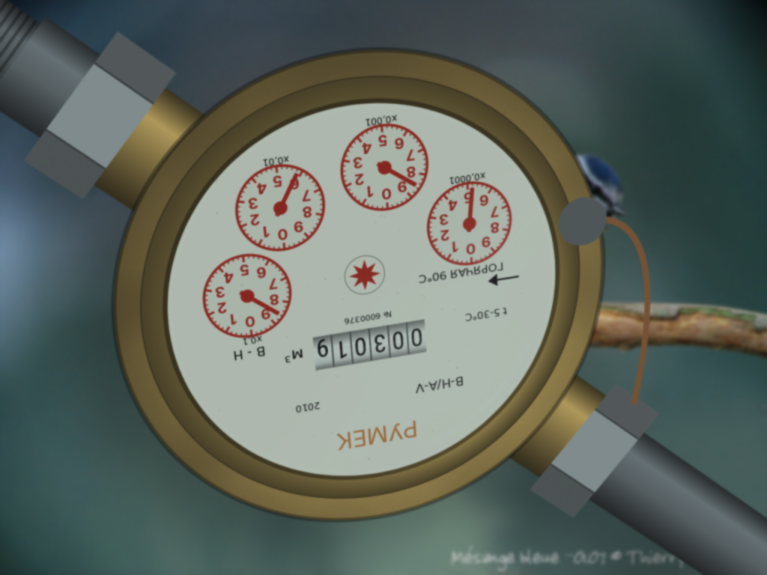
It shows 3018.8585; m³
